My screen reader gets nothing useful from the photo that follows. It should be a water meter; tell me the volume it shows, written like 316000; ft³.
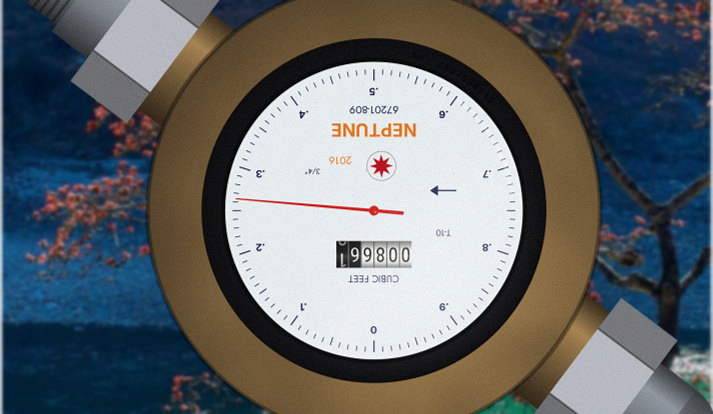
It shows 8661.26; ft³
